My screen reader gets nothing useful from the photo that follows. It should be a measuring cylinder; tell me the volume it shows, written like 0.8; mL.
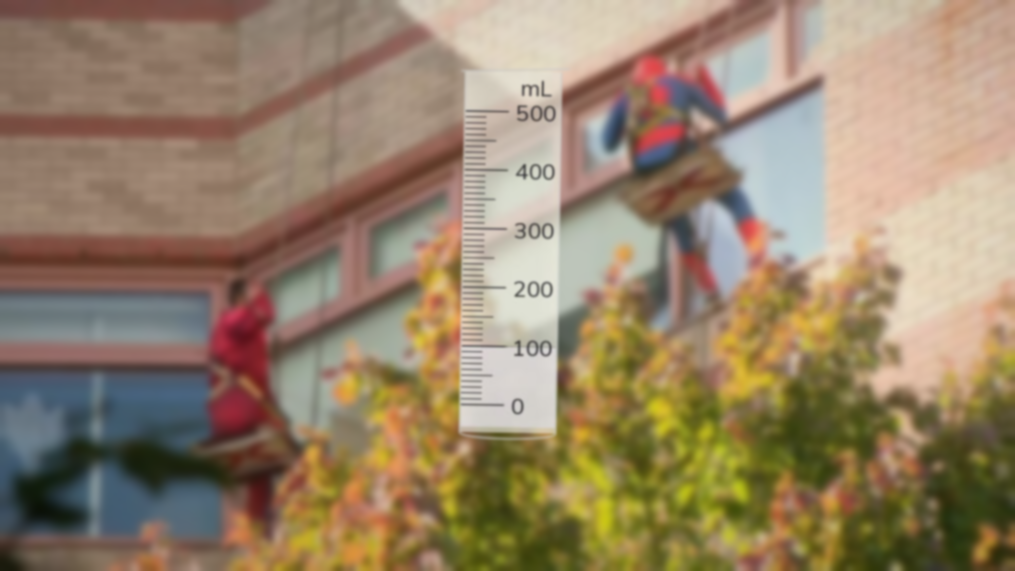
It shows 100; mL
